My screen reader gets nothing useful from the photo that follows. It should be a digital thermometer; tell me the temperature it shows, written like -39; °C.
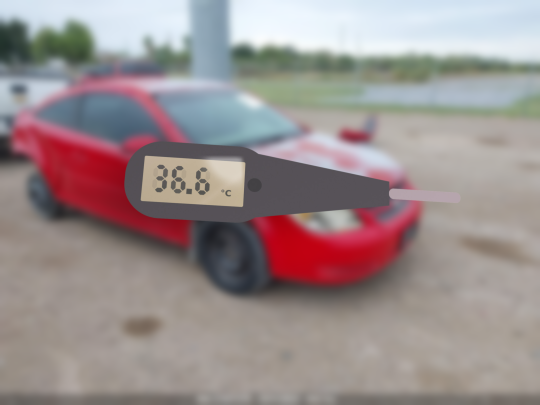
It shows 36.6; °C
